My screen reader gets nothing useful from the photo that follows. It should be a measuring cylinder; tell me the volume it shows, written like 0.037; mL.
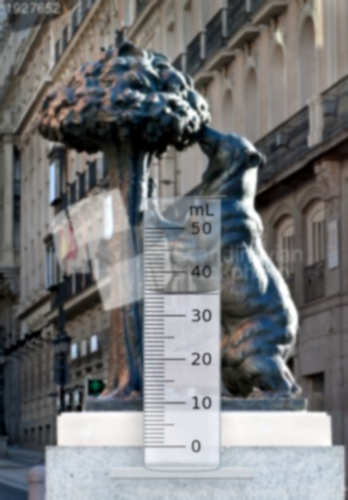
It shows 35; mL
